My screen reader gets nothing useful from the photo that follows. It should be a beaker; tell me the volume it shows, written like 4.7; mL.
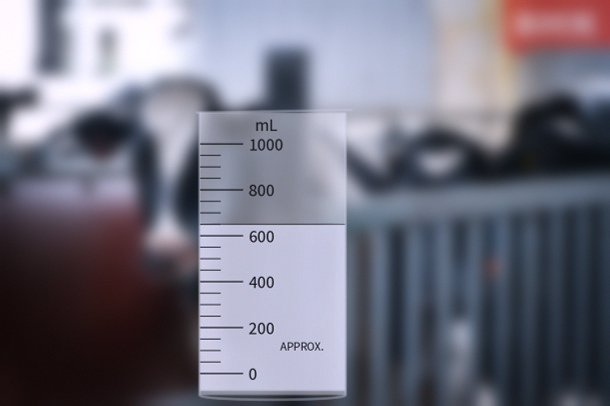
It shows 650; mL
